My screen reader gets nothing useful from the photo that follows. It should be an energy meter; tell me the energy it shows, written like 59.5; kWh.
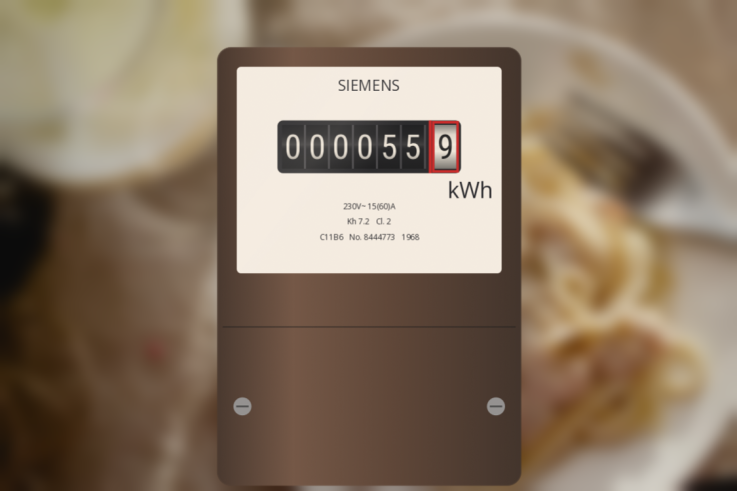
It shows 55.9; kWh
